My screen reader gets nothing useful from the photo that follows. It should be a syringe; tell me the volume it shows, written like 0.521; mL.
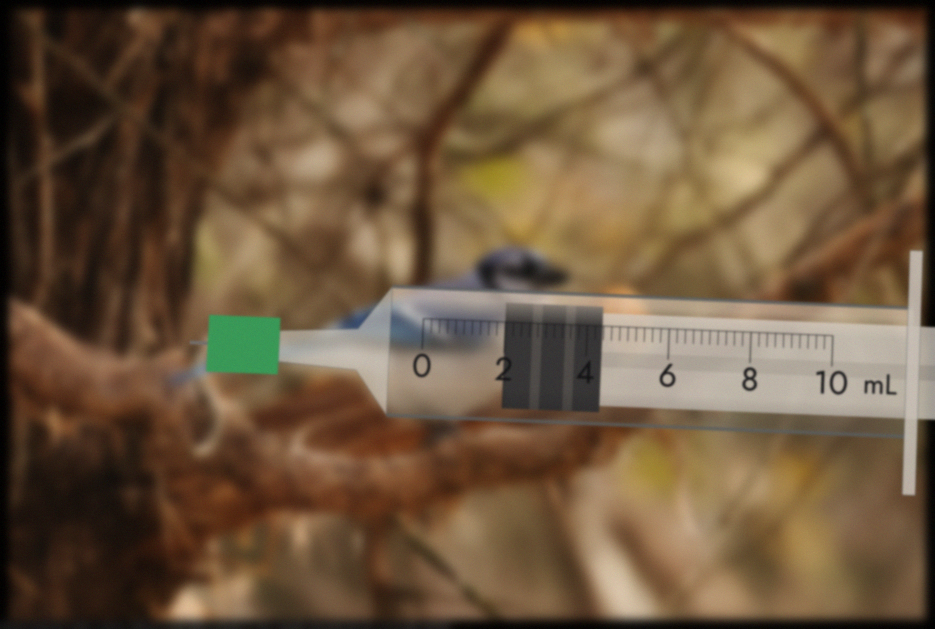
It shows 2; mL
